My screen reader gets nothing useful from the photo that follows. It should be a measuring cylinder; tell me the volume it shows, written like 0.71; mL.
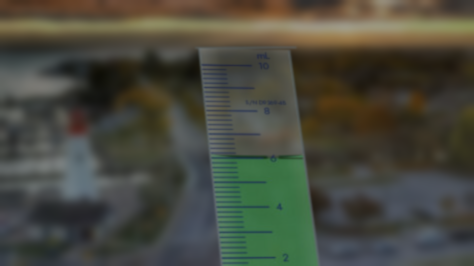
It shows 6; mL
